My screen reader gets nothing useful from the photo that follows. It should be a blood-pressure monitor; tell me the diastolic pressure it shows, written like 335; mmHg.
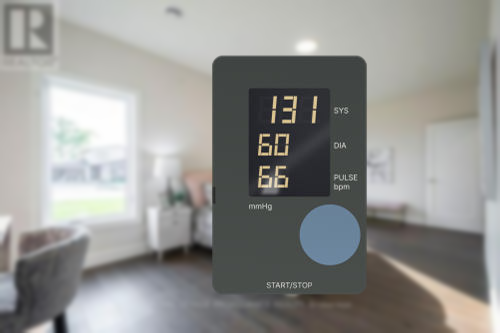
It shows 60; mmHg
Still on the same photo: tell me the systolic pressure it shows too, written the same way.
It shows 131; mmHg
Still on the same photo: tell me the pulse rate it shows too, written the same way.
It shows 66; bpm
